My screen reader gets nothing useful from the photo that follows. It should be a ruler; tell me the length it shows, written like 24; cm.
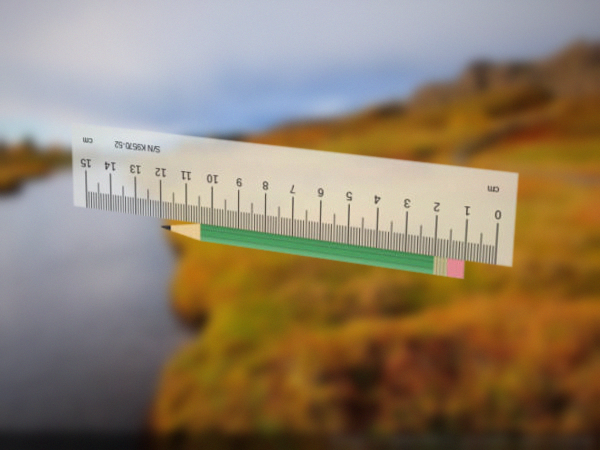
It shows 11; cm
